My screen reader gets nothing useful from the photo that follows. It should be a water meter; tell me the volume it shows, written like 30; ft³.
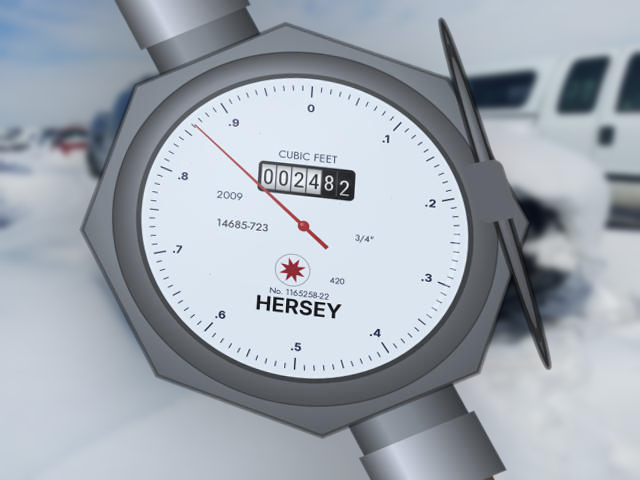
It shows 2481.86; ft³
